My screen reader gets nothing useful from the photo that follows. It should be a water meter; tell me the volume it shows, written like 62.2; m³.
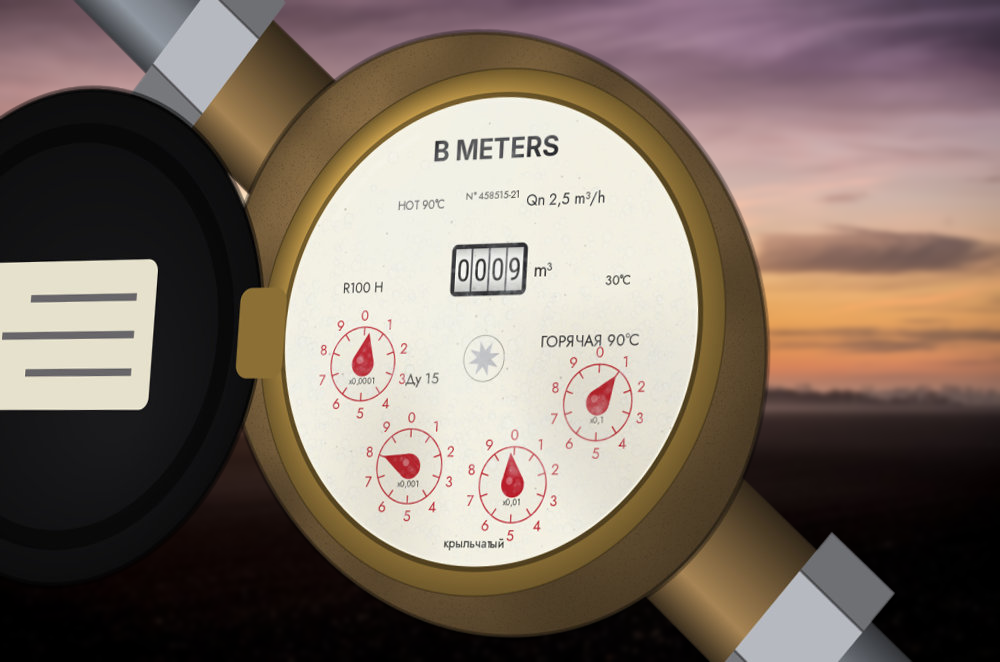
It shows 9.0980; m³
